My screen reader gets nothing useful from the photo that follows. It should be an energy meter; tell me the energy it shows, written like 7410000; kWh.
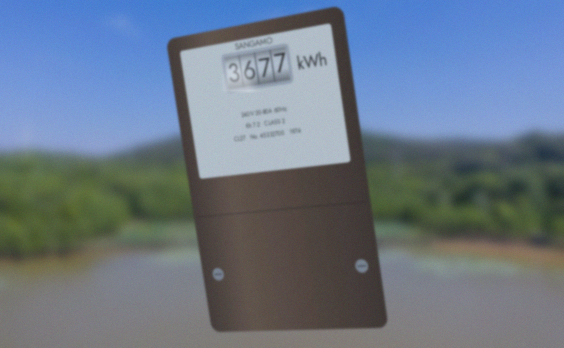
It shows 3677; kWh
